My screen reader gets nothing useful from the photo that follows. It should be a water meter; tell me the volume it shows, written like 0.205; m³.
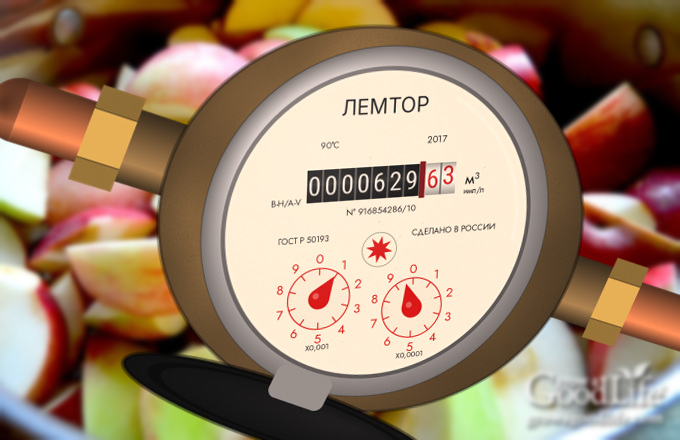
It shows 629.6309; m³
